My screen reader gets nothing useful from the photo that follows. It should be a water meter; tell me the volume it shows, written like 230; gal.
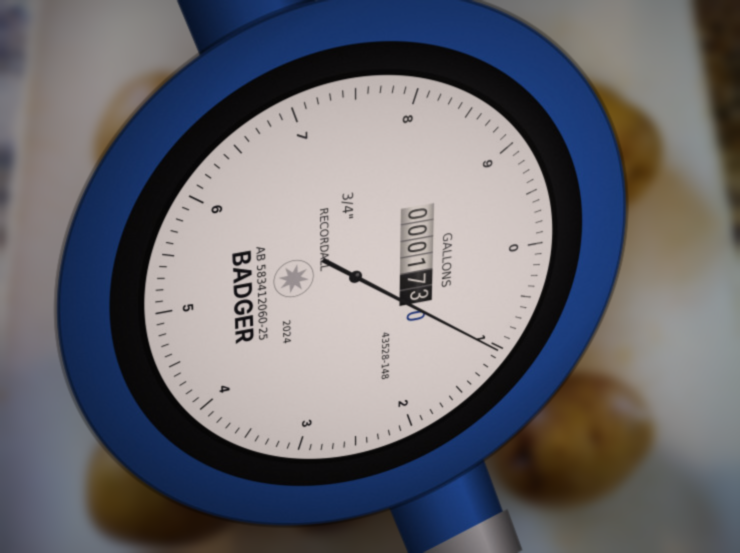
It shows 1731.0; gal
